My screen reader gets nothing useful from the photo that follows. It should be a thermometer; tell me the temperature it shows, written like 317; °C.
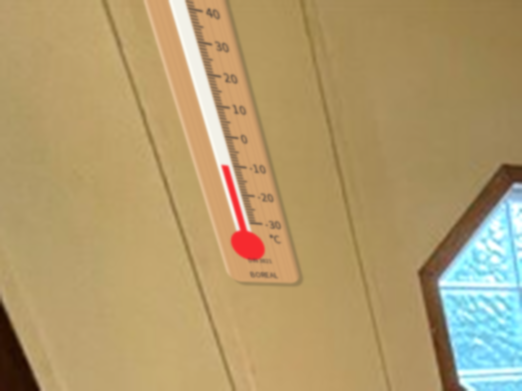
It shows -10; °C
